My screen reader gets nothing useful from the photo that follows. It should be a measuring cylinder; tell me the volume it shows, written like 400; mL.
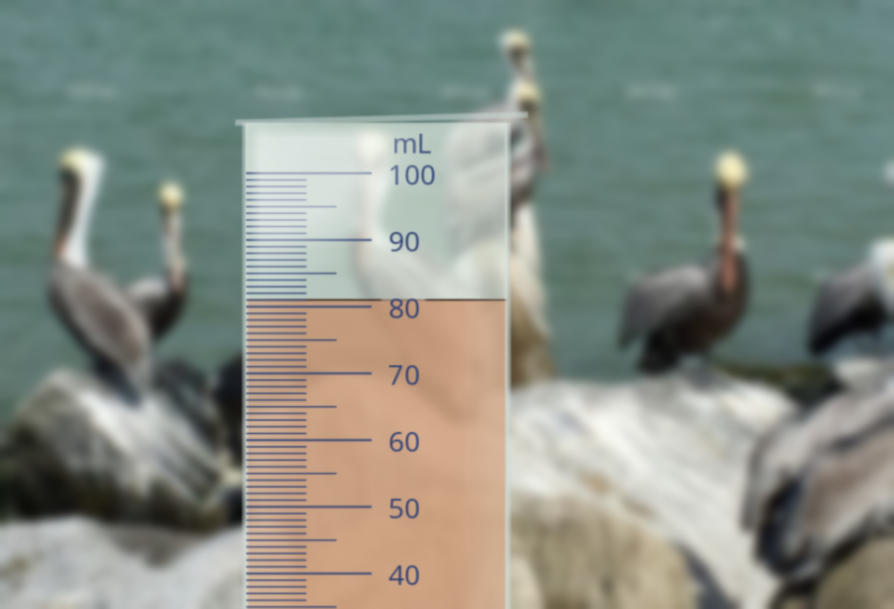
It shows 81; mL
